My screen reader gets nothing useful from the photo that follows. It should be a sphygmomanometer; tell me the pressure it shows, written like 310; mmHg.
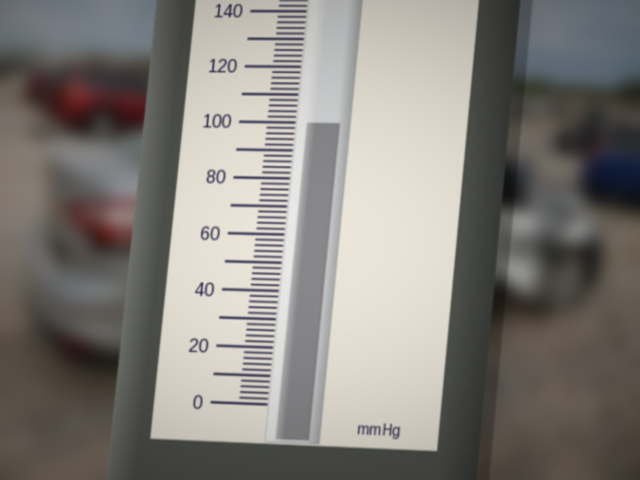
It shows 100; mmHg
